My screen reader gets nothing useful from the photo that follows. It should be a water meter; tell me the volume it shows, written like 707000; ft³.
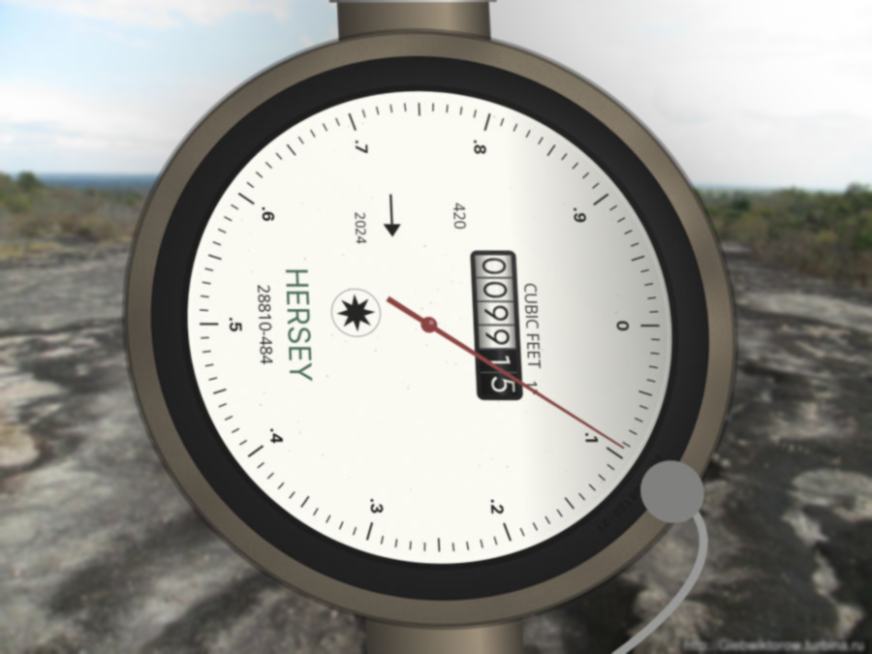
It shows 9915.09; ft³
